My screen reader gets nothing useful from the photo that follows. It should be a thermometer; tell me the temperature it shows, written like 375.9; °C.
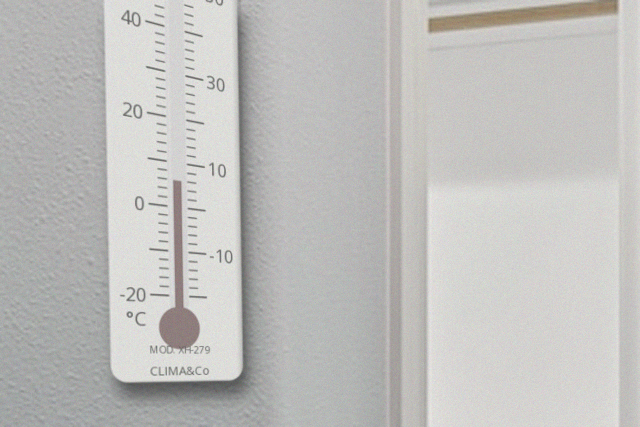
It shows 6; °C
